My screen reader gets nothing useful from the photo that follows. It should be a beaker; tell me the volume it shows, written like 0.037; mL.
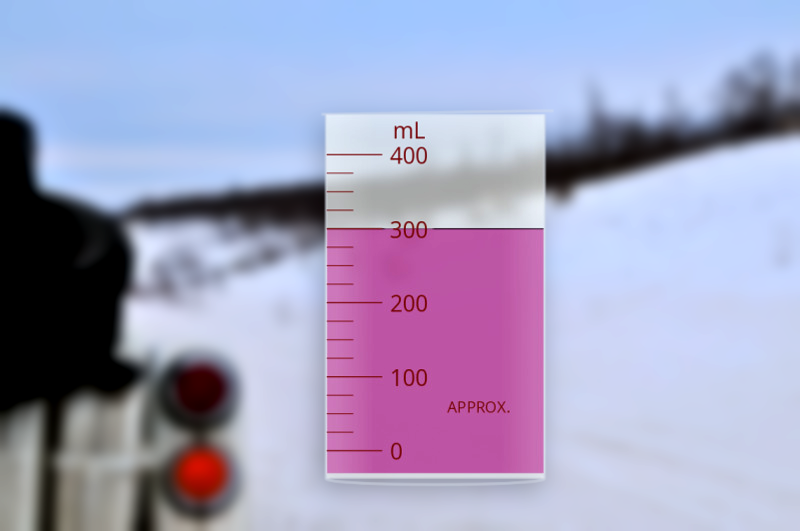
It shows 300; mL
